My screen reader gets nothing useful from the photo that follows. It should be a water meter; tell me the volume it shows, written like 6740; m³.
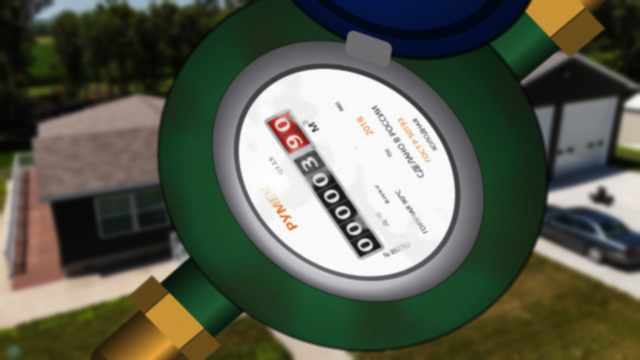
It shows 3.90; m³
